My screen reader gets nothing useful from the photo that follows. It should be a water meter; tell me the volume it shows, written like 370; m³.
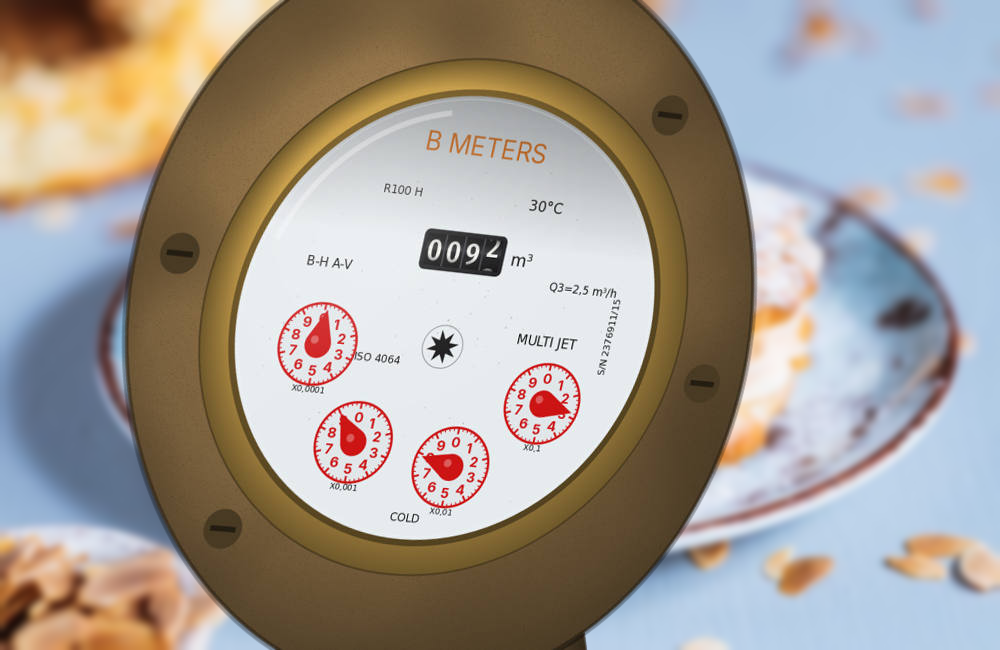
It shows 92.2790; m³
